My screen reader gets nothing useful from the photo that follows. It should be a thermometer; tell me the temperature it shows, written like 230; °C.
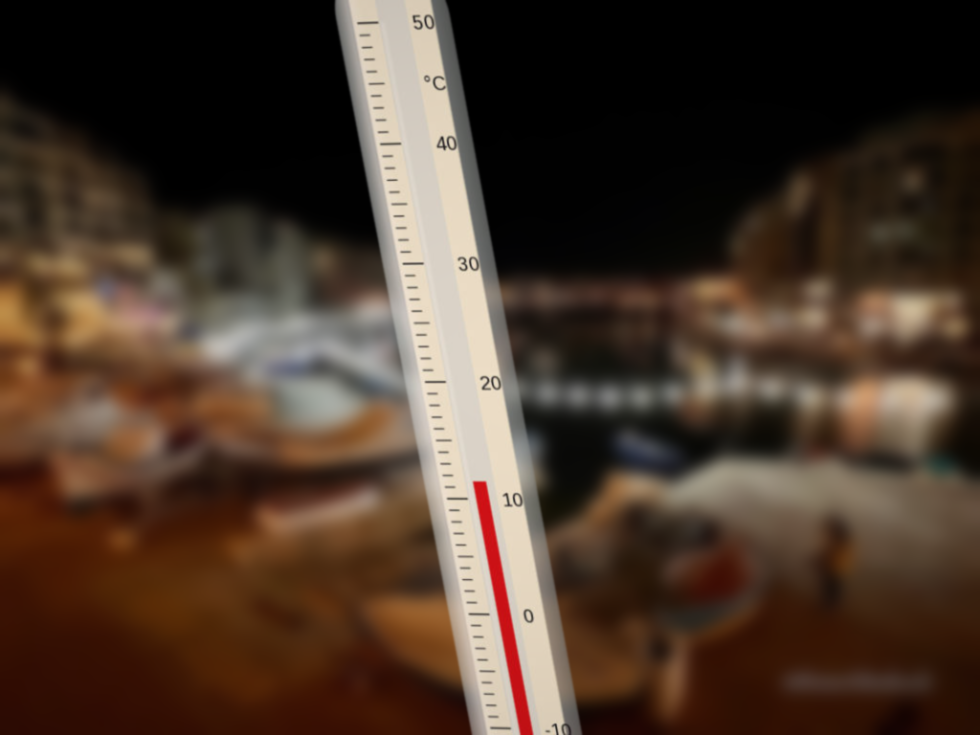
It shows 11.5; °C
